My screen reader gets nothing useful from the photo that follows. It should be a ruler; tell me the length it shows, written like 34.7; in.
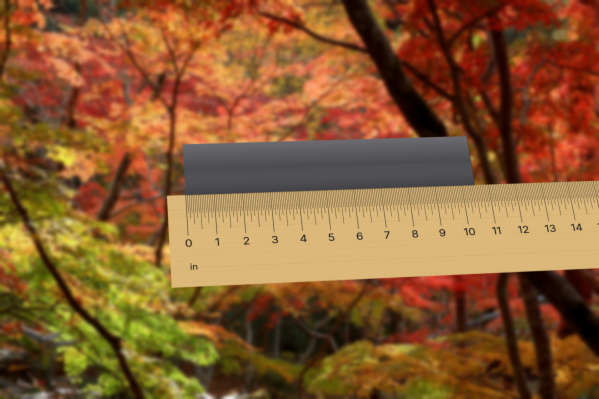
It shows 10.5; in
